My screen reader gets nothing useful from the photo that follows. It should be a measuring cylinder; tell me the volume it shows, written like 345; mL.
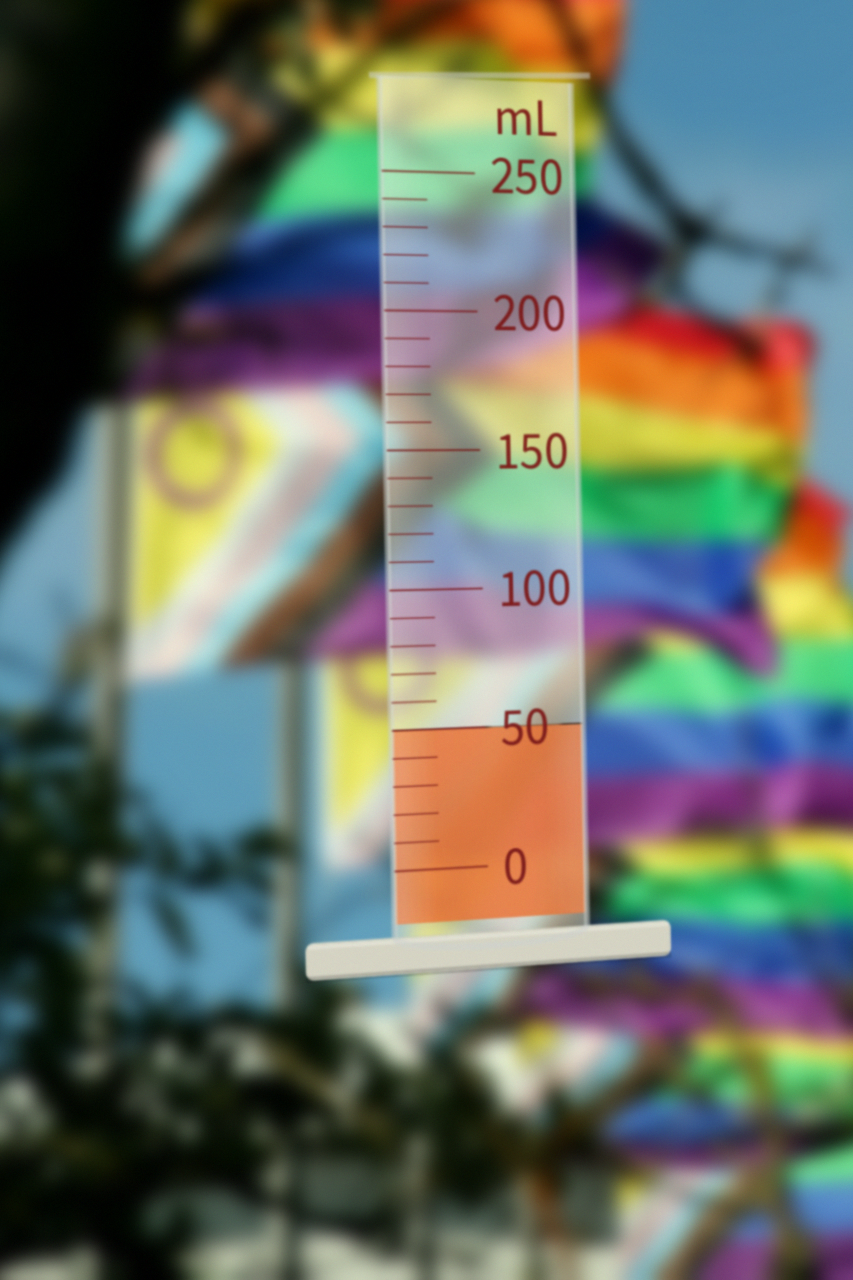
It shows 50; mL
